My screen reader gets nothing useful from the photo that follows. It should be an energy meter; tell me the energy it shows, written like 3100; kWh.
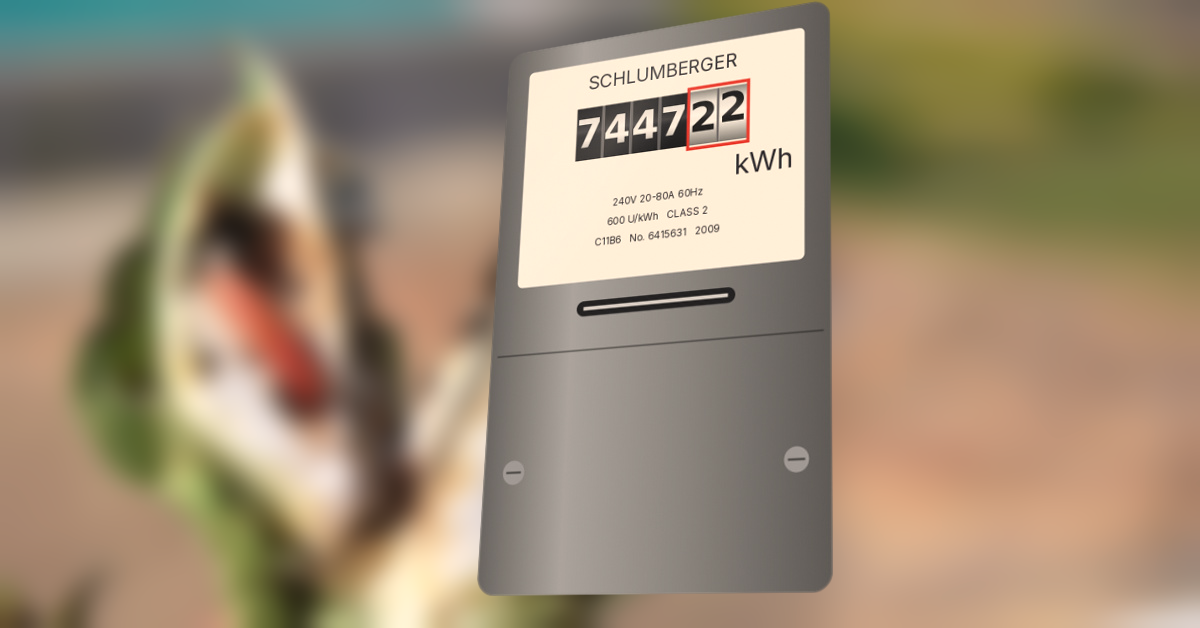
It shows 7447.22; kWh
